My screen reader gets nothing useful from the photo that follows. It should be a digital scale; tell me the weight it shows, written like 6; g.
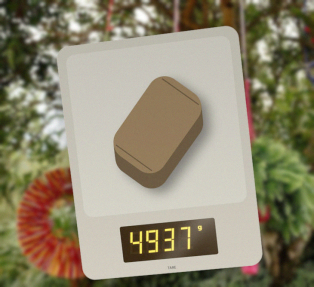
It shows 4937; g
